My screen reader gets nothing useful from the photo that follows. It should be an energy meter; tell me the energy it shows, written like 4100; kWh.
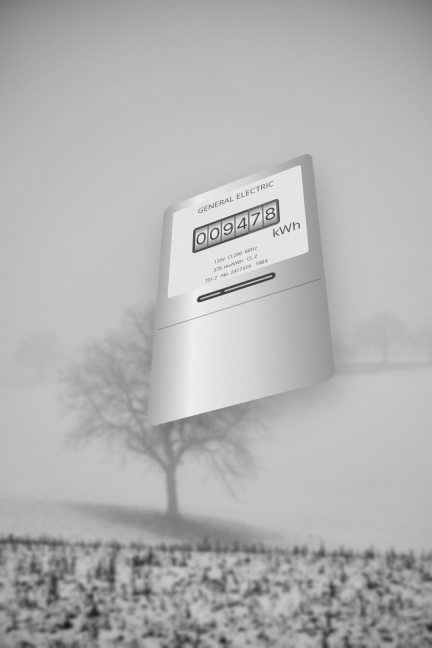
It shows 94.78; kWh
